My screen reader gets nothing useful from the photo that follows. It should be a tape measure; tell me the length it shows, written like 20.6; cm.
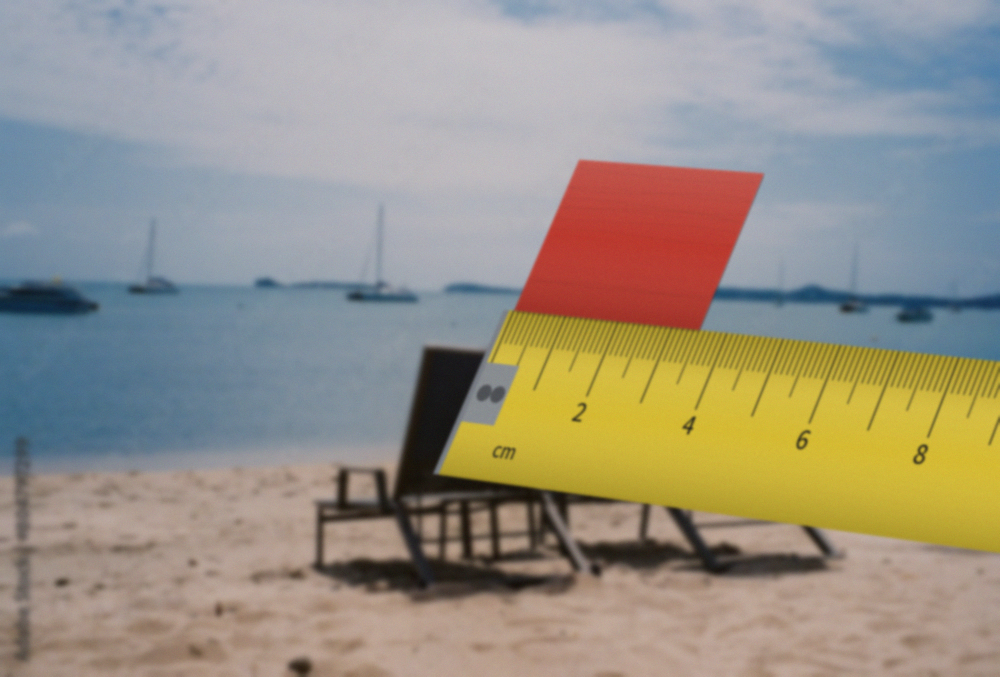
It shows 3.5; cm
